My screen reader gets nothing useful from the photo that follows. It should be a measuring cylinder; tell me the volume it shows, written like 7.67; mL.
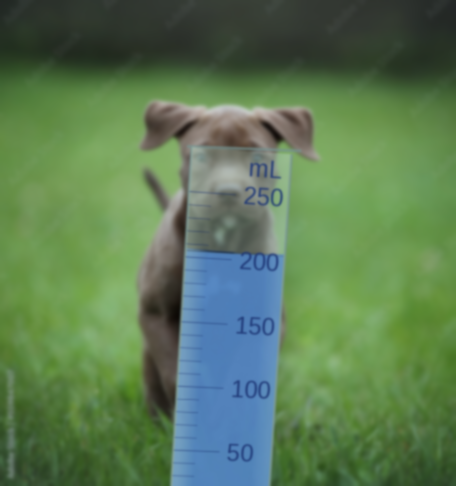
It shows 205; mL
